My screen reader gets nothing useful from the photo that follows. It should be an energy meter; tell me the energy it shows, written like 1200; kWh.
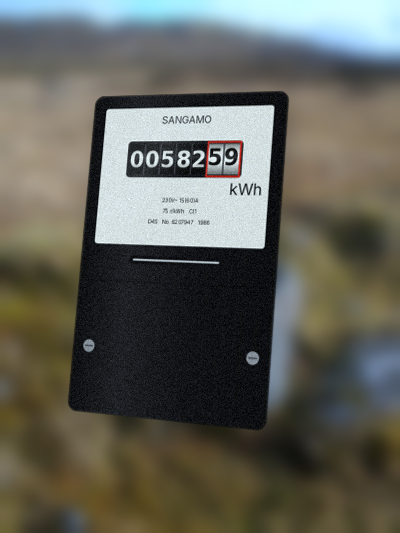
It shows 582.59; kWh
